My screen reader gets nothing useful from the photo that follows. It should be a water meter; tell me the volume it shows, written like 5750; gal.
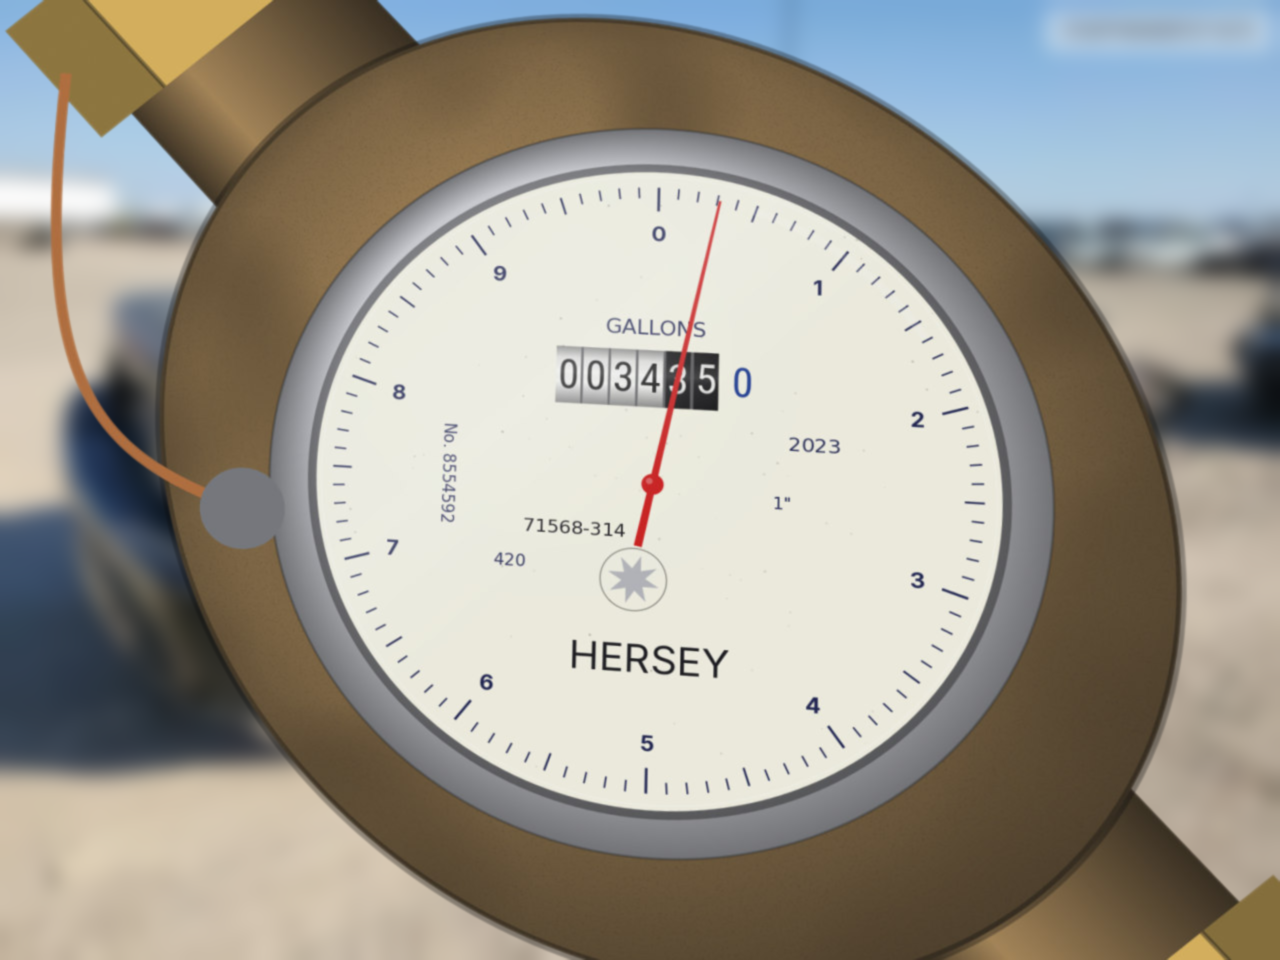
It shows 34350.3; gal
